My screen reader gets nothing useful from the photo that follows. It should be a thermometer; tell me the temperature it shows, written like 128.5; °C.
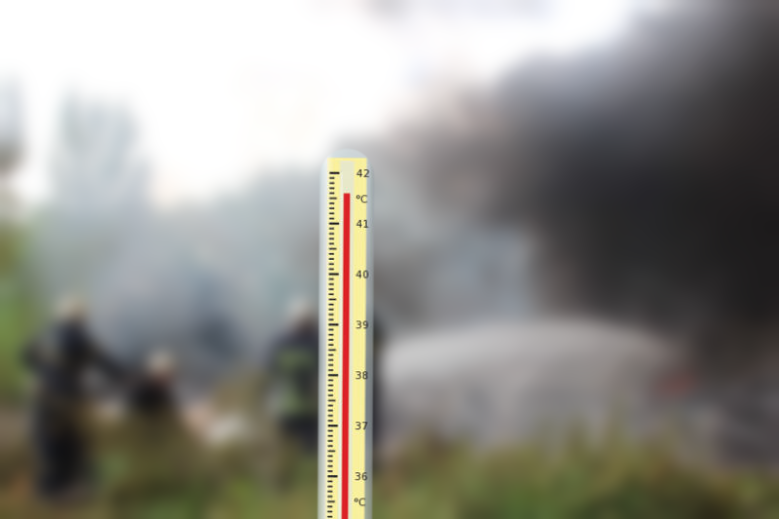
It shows 41.6; °C
